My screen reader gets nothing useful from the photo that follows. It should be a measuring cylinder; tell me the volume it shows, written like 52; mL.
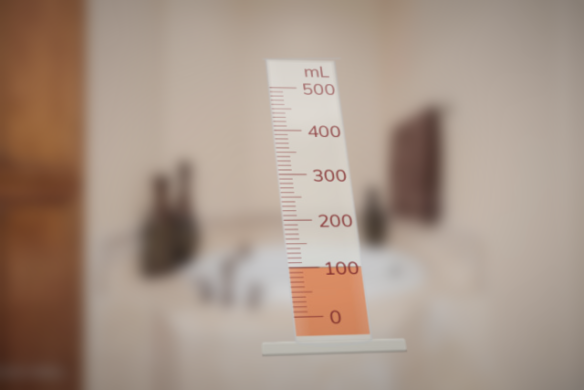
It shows 100; mL
